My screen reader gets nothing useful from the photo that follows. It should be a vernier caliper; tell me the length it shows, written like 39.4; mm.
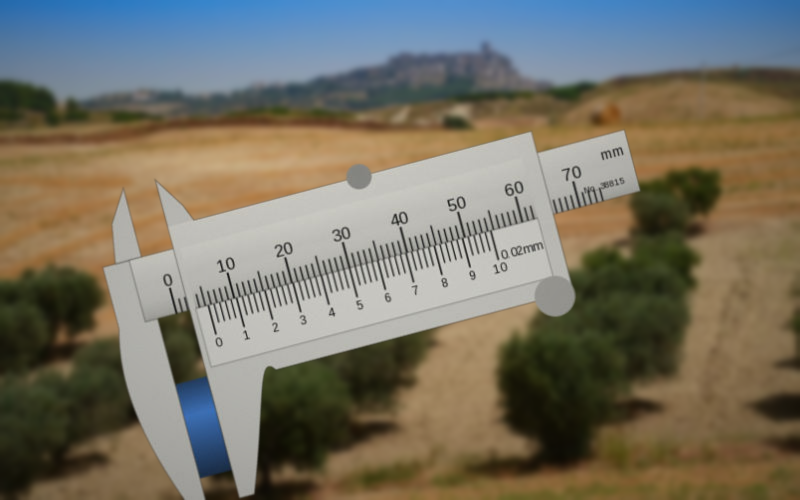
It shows 5.5; mm
